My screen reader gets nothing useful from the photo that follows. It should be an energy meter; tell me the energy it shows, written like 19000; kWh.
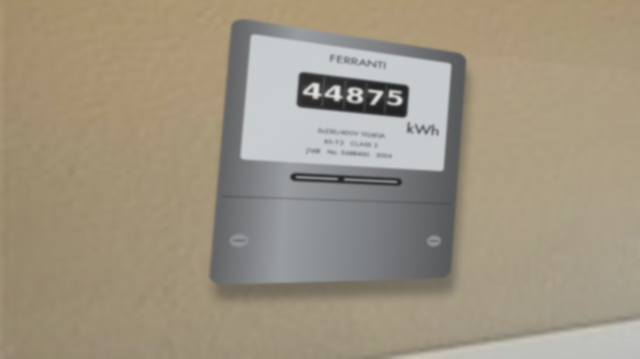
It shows 44875; kWh
